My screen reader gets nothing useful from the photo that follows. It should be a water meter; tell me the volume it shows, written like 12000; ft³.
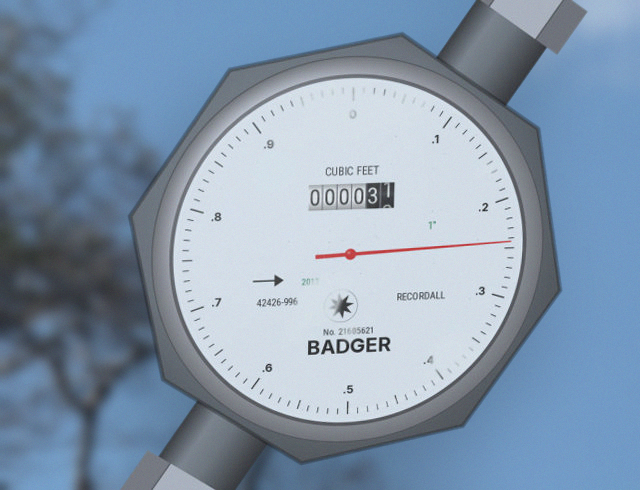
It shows 31.24; ft³
